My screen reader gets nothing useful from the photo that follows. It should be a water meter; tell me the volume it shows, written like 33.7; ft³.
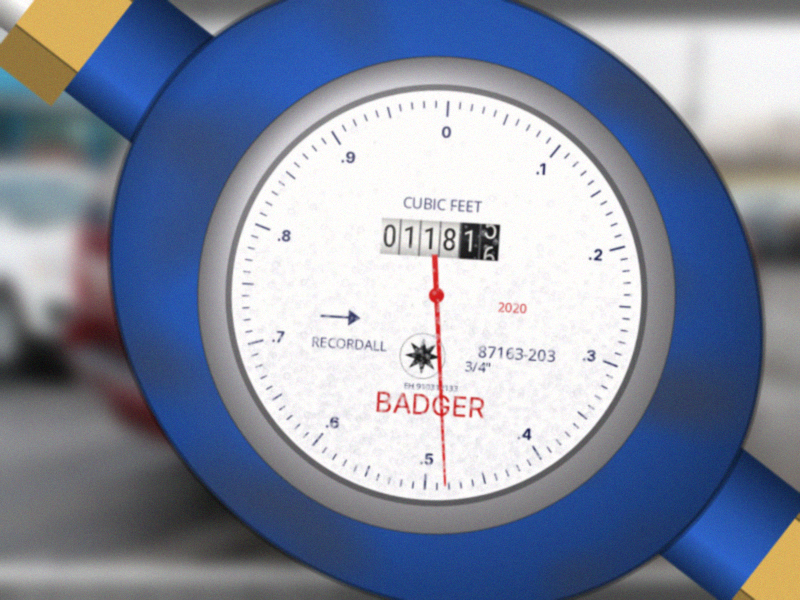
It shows 11815.48; ft³
